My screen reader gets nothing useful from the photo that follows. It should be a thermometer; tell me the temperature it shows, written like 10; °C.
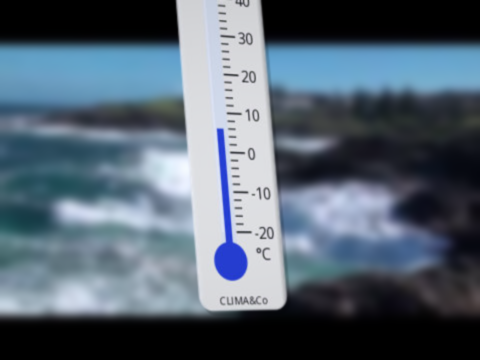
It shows 6; °C
